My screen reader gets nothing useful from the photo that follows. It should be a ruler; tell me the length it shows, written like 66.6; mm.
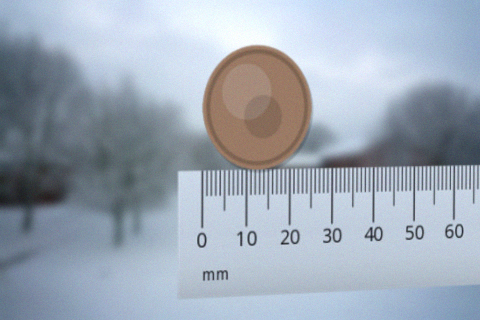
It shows 25; mm
